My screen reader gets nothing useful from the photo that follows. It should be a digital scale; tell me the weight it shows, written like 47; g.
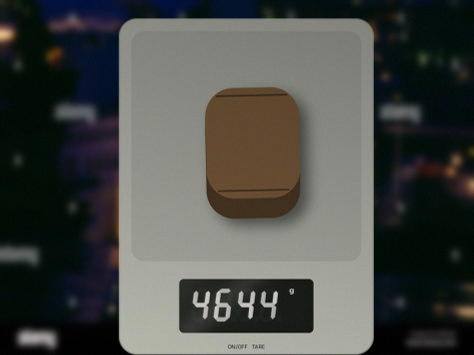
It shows 4644; g
